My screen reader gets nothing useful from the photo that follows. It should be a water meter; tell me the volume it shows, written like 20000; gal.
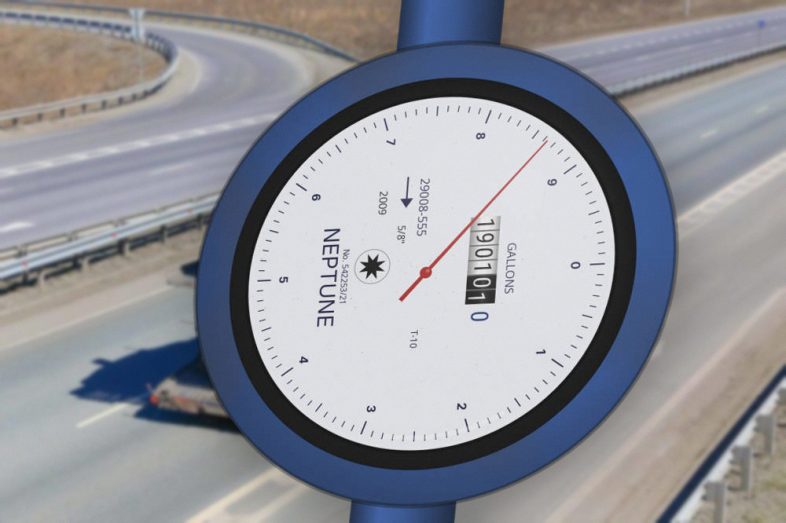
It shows 1901008.6; gal
